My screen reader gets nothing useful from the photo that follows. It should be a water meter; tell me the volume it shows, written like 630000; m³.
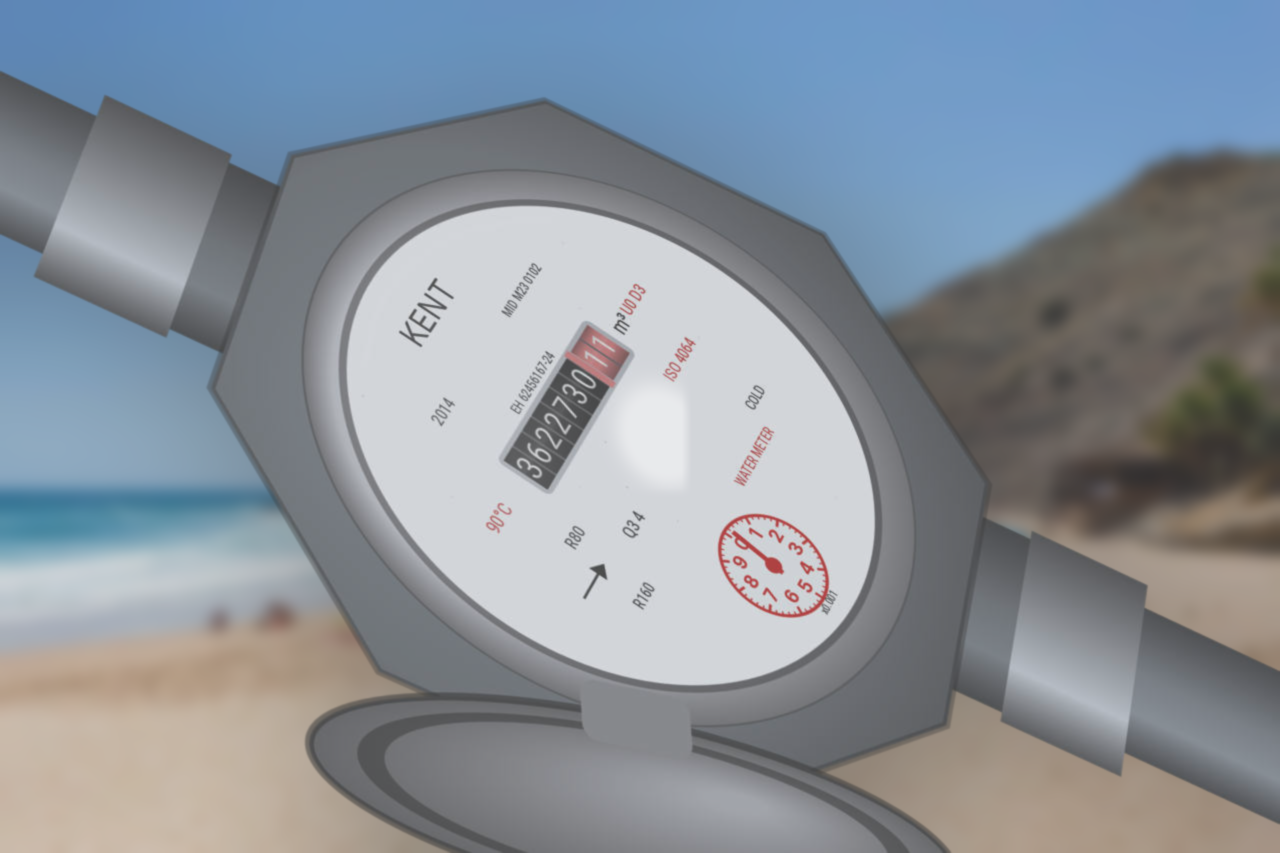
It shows 3622730.110; m³
